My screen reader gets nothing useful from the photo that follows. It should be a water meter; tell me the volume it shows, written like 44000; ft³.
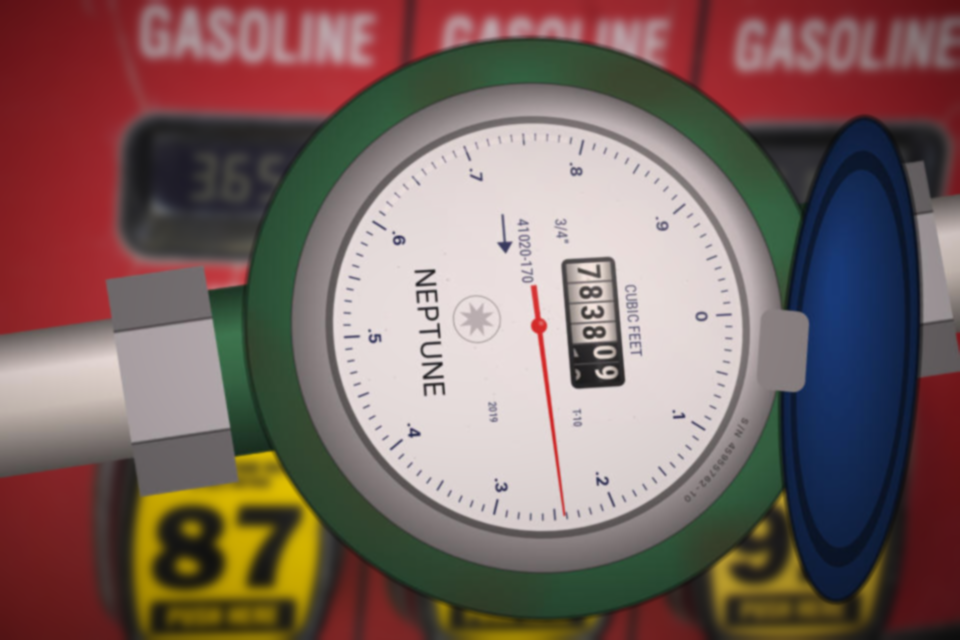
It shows 783809.24; ft³
